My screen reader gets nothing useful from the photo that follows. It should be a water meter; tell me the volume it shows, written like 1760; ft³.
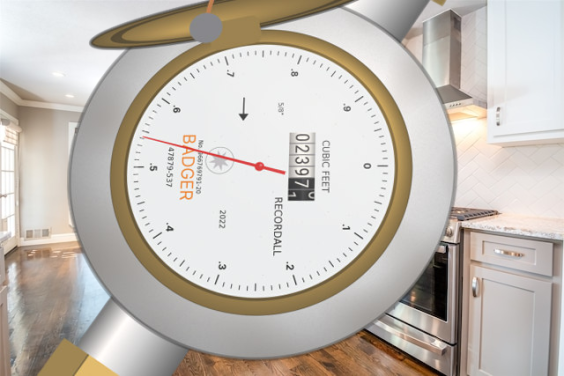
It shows 23970.54; ft³
